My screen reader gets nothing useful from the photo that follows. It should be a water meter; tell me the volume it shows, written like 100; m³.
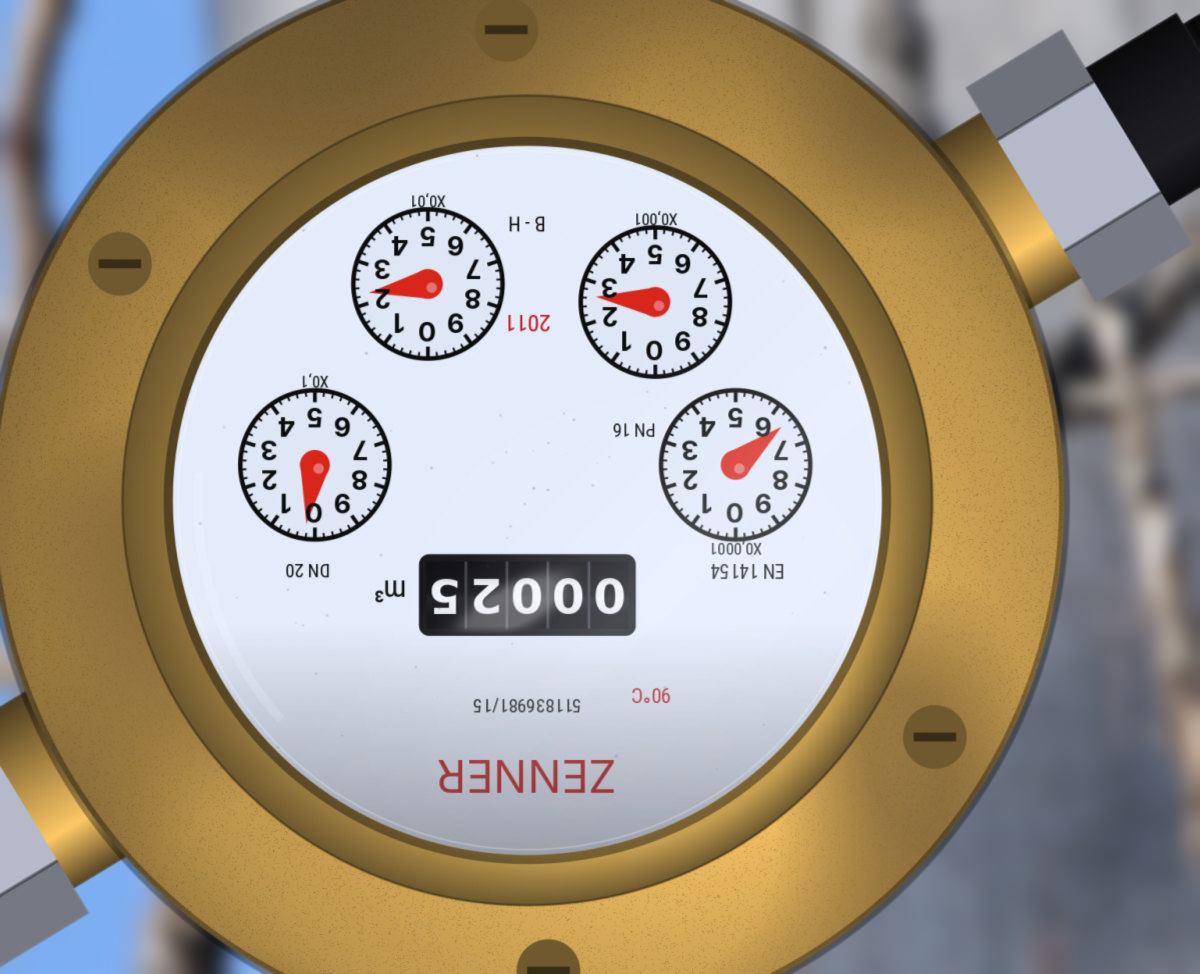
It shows 25.0226; m³
